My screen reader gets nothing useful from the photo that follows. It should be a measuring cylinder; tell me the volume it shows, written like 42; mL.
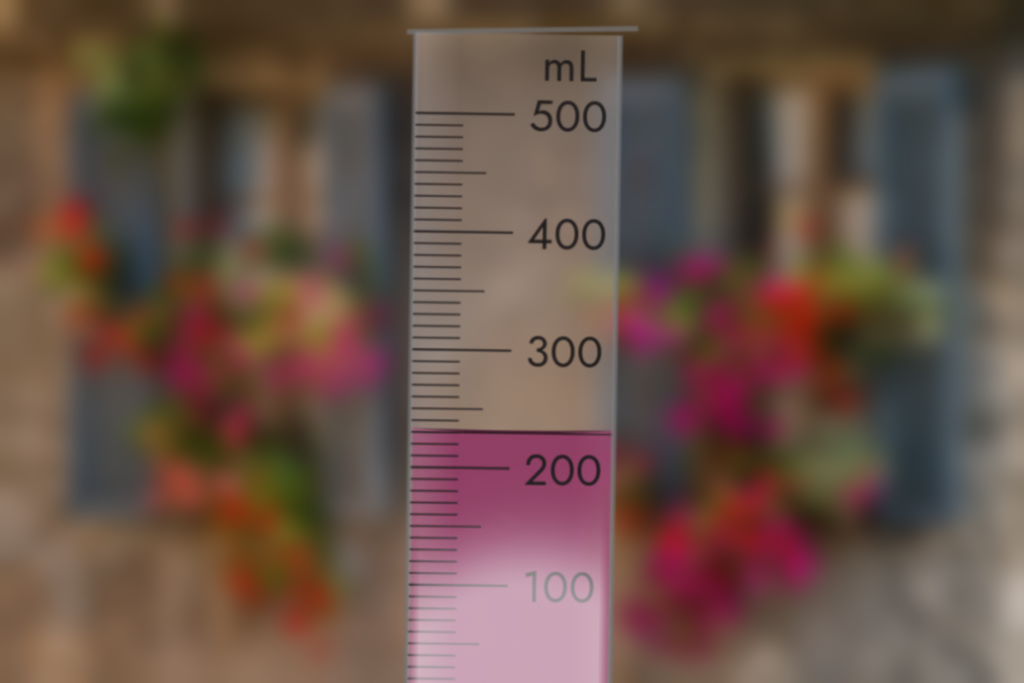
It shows 230; mL
